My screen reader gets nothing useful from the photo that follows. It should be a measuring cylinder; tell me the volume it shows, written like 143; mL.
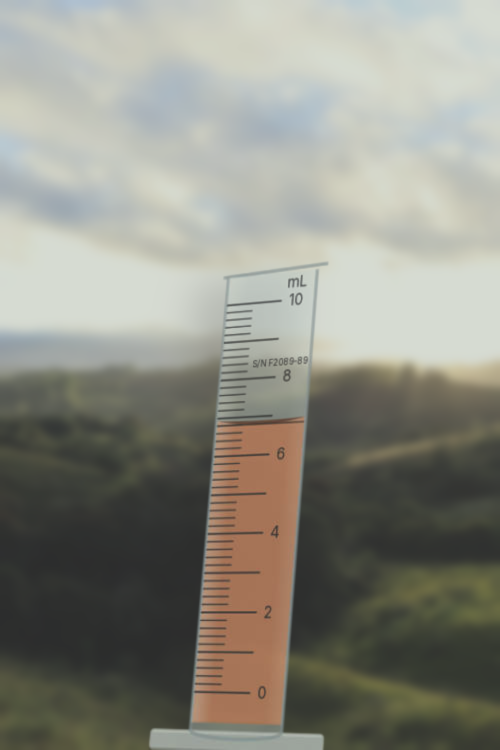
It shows 6.8; mL
